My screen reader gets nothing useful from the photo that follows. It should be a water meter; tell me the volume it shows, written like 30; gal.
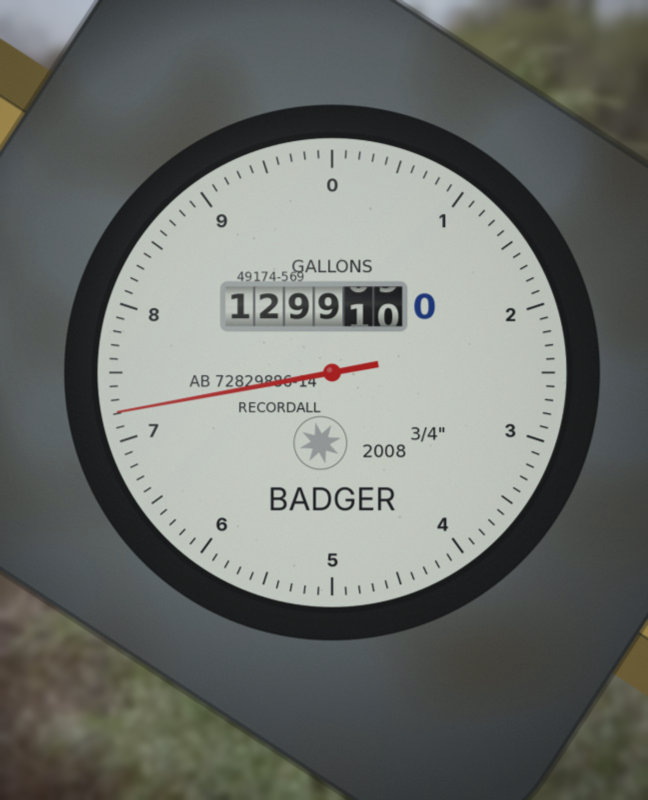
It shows 1299097.2; gal
